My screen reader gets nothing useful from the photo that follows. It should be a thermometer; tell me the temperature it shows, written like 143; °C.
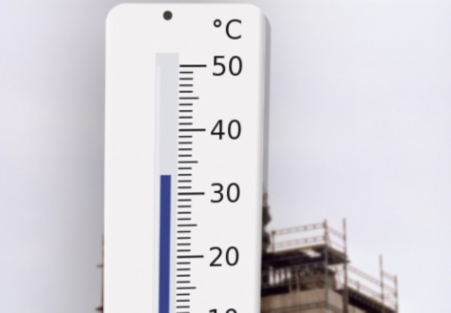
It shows 33; °C
